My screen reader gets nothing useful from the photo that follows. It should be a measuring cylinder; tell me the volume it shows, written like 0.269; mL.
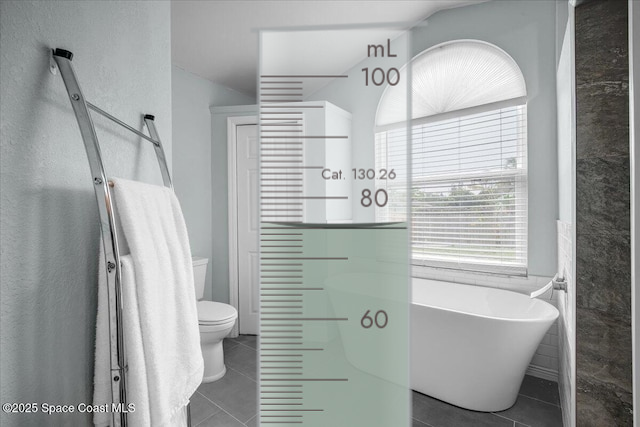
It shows 75; mL
